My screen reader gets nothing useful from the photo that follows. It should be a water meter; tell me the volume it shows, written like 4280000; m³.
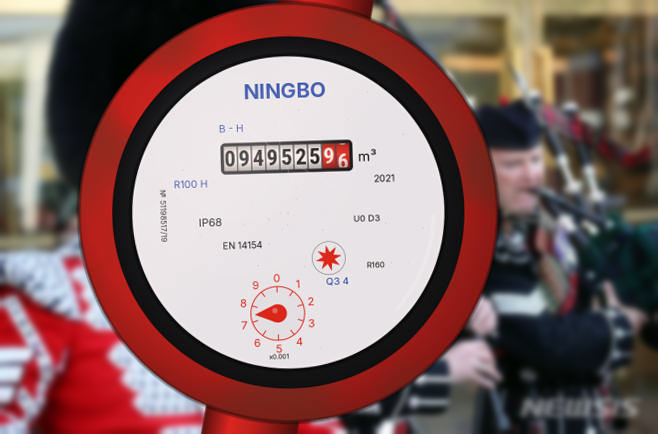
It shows 949525.957; m³
